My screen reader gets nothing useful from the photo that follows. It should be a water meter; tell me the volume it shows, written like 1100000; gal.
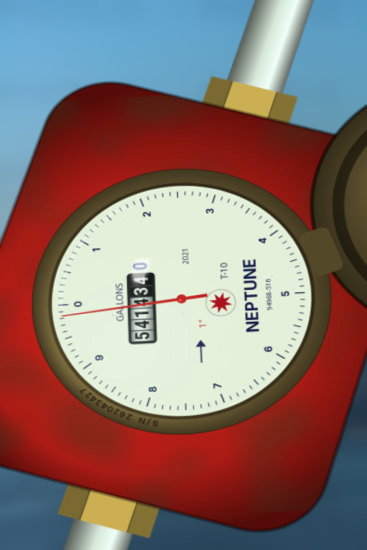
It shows 5414339.8; gal
